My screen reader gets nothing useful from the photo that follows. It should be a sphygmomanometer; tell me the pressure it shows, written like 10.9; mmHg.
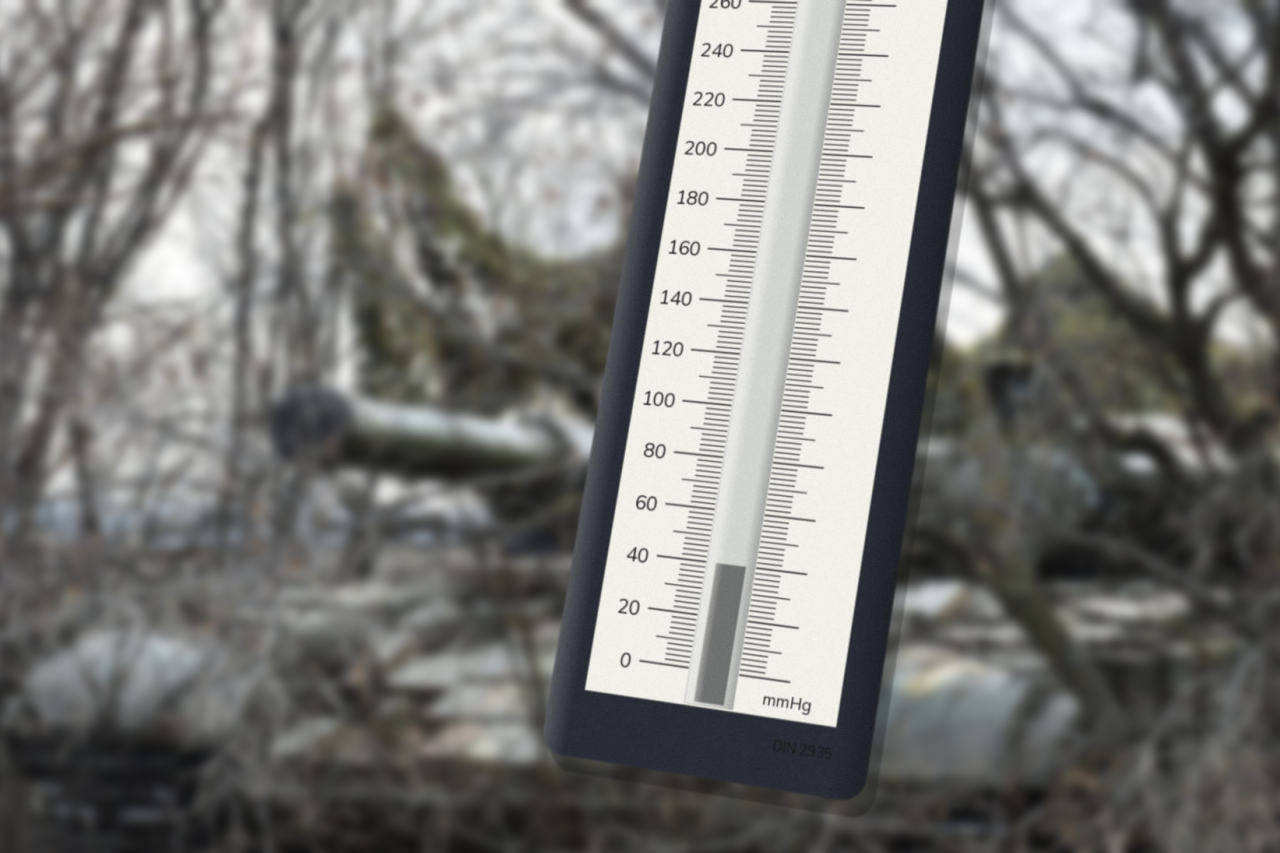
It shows 40; mmHg
